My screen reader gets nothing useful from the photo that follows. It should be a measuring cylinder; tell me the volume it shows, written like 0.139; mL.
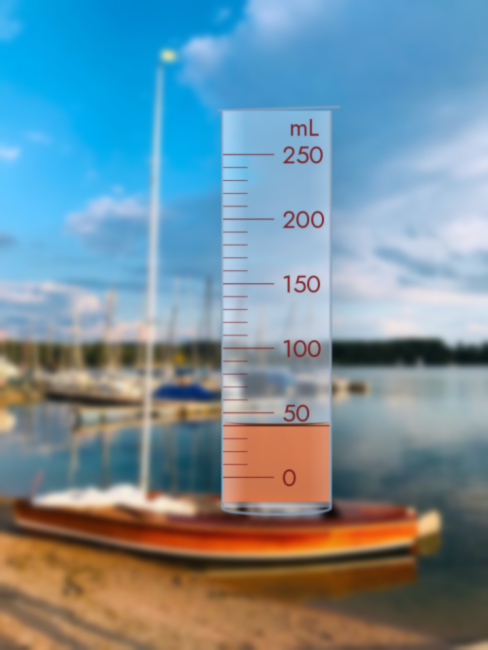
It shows 40; mL
